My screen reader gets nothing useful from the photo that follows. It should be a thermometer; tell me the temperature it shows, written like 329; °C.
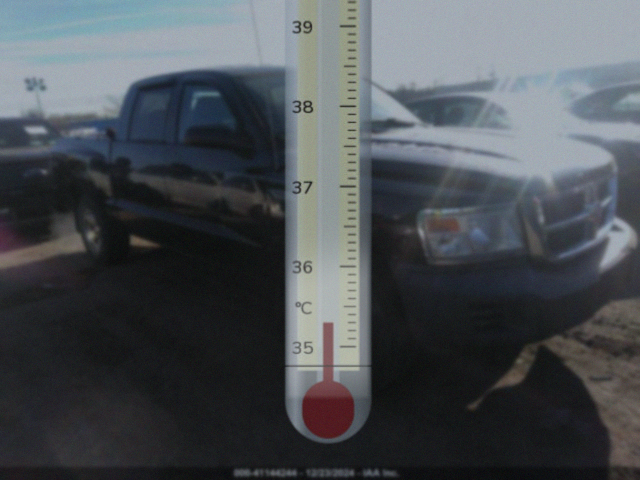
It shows 35.3; °C
